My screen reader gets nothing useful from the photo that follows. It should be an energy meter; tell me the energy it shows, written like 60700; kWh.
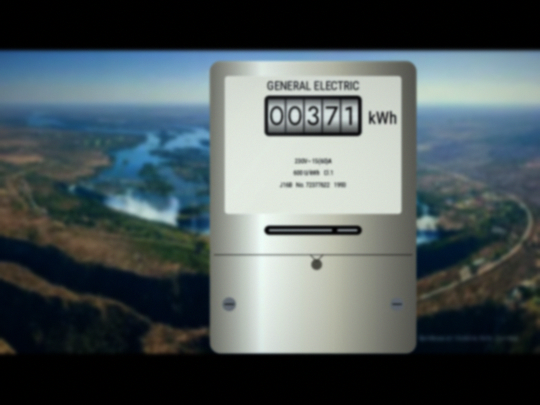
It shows 371; kWh
